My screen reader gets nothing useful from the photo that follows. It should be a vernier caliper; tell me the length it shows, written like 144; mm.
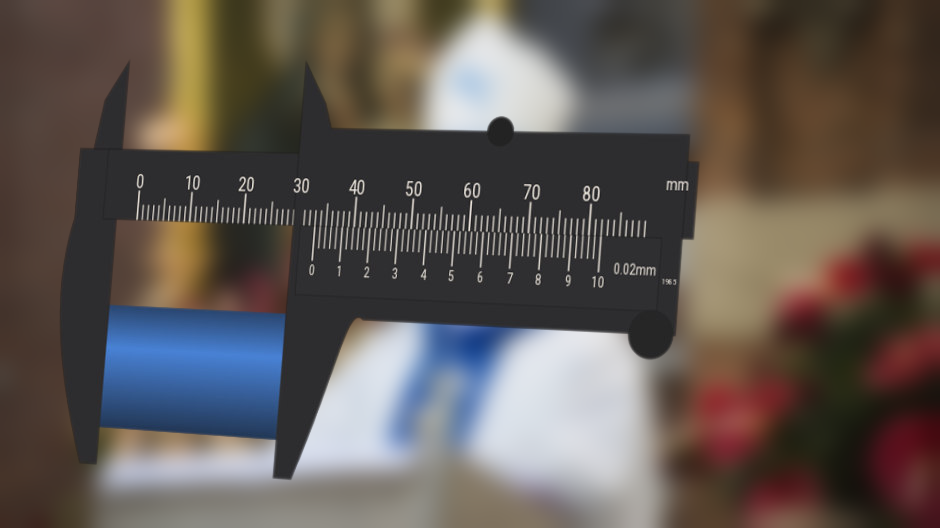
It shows 33.0; mm
